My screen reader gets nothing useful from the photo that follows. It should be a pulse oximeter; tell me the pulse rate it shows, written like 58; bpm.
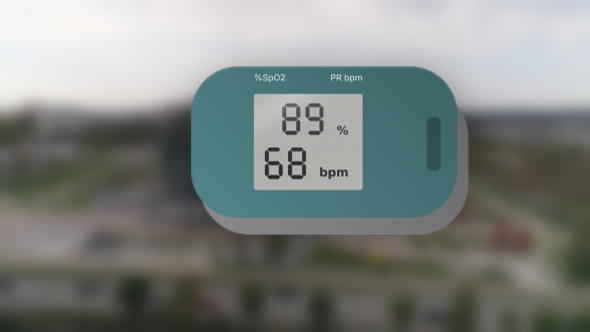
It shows 68; bpm
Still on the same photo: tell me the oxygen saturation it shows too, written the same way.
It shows 89; %
